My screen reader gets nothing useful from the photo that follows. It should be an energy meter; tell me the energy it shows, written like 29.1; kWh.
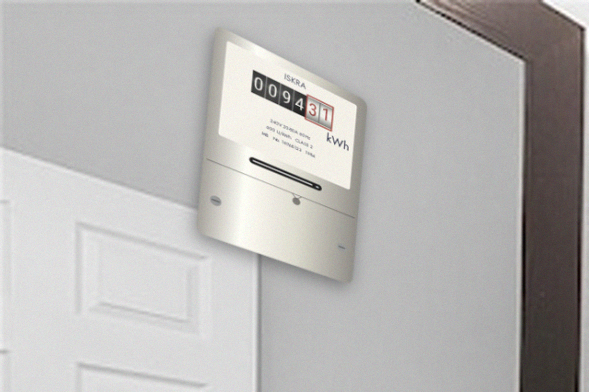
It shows 94.31; kWh
